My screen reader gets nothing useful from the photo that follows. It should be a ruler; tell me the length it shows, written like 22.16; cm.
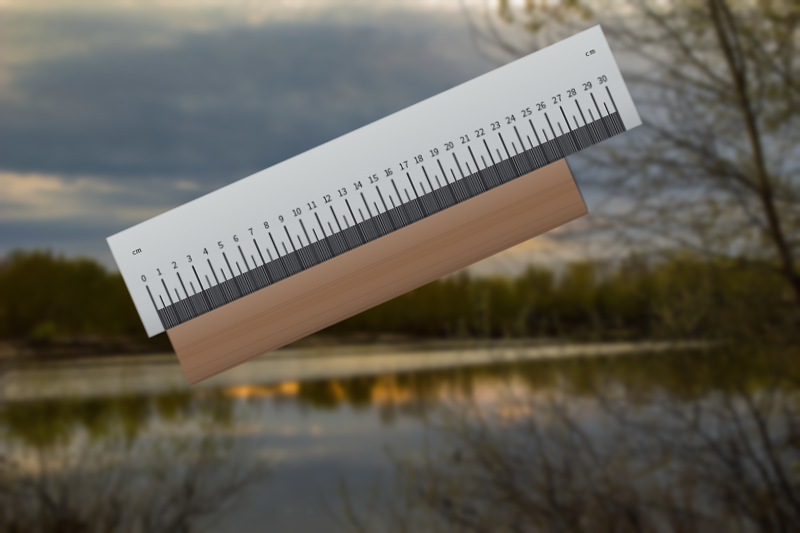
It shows 26; cm
